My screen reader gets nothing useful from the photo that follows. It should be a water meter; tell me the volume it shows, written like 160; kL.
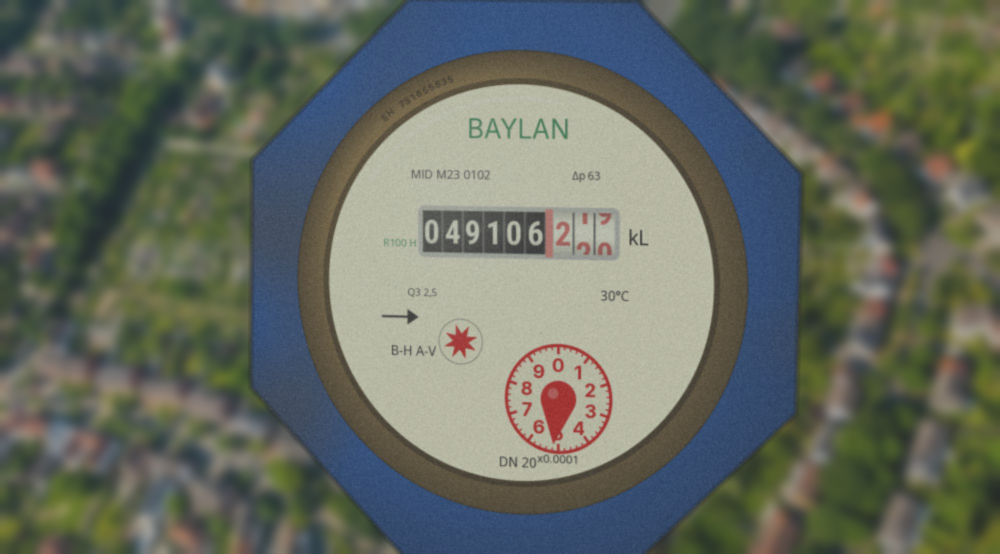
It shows 49106.2195; kL
